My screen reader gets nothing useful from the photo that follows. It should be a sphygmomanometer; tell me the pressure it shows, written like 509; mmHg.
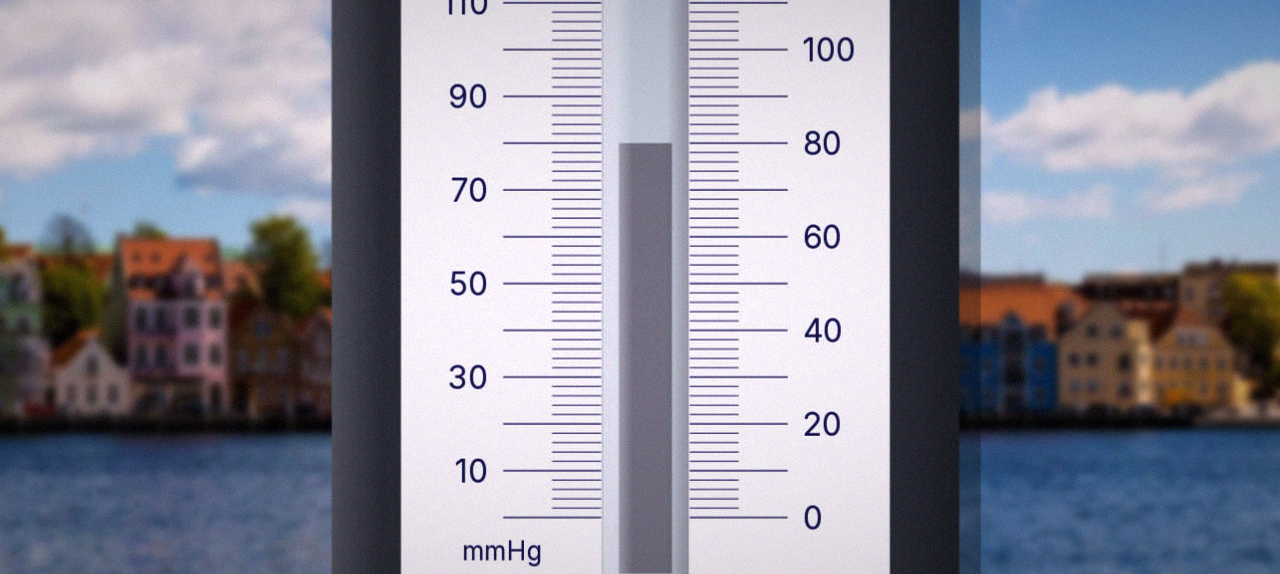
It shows 80; mmHg
